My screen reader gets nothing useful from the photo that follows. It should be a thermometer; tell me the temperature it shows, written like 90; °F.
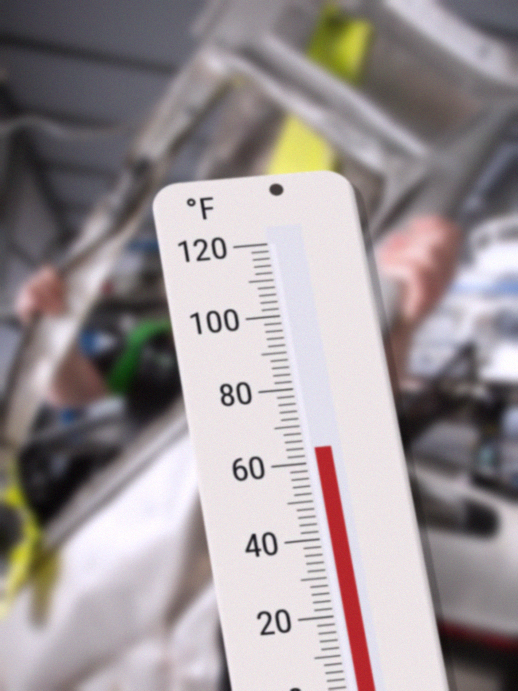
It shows 64; °F
